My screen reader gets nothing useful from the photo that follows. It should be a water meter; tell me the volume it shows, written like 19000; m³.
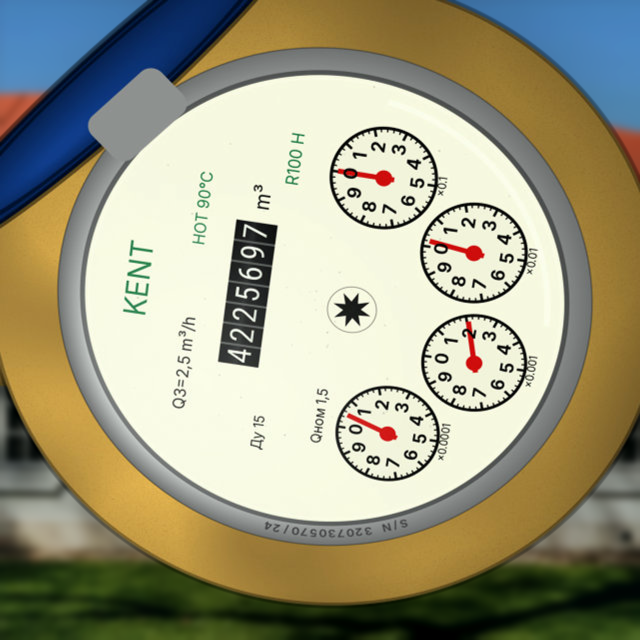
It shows 4225697.0020; m³
